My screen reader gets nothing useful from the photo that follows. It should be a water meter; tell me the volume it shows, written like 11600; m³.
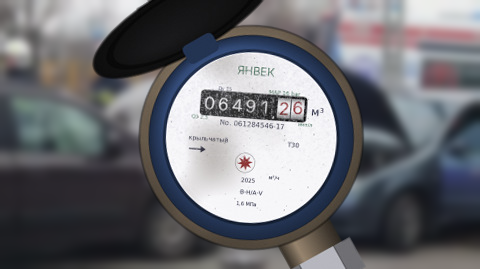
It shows 6491.26; m³
